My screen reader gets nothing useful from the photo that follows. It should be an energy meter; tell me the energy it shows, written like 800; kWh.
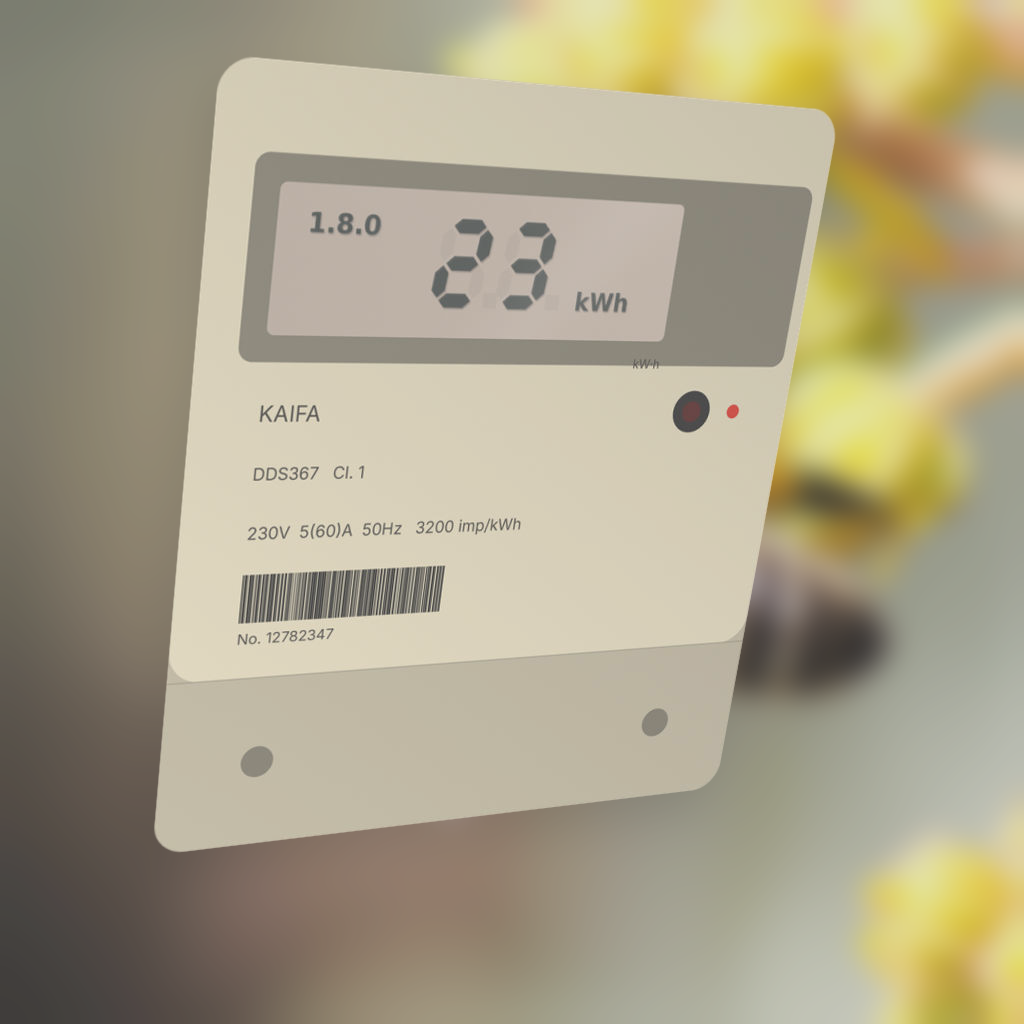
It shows 23; kWh
